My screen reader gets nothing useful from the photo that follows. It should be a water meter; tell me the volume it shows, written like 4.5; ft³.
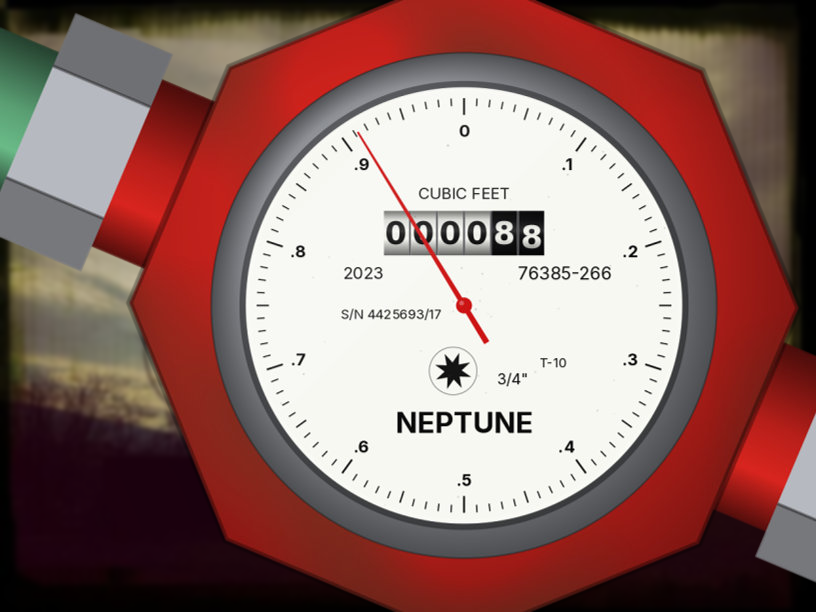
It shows 87.91; ft³
